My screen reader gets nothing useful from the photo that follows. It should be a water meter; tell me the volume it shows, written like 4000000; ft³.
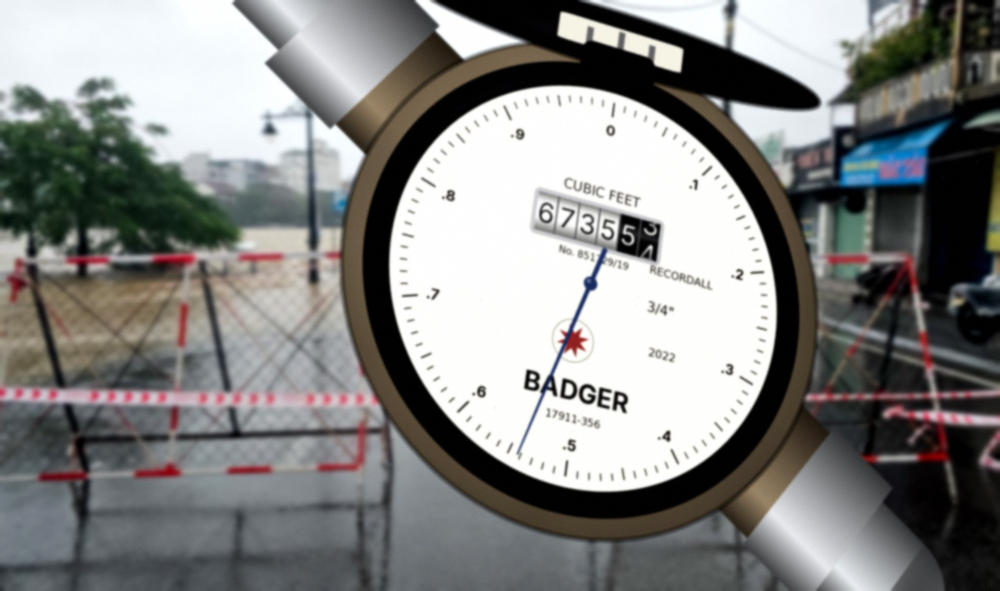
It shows 673553.54; ft³
